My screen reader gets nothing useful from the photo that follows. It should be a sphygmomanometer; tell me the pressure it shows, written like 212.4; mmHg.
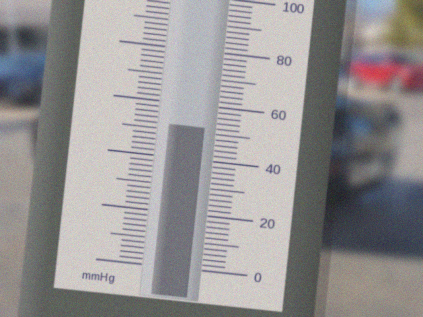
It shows 52; mmHg
